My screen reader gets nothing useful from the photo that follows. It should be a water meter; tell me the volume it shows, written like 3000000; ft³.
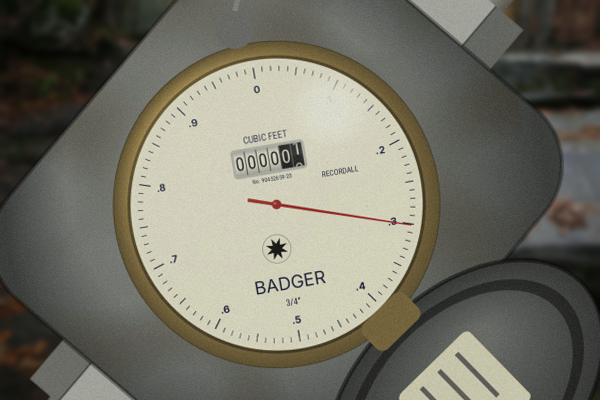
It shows 1.30; ft³
